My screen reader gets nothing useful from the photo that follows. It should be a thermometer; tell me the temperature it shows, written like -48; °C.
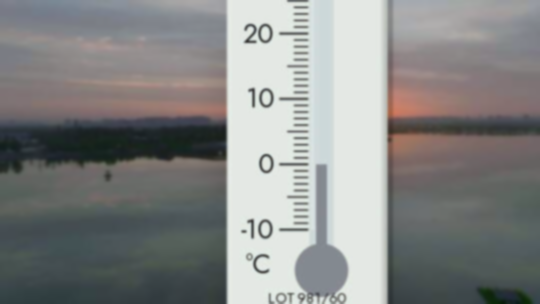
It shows 0; °C
